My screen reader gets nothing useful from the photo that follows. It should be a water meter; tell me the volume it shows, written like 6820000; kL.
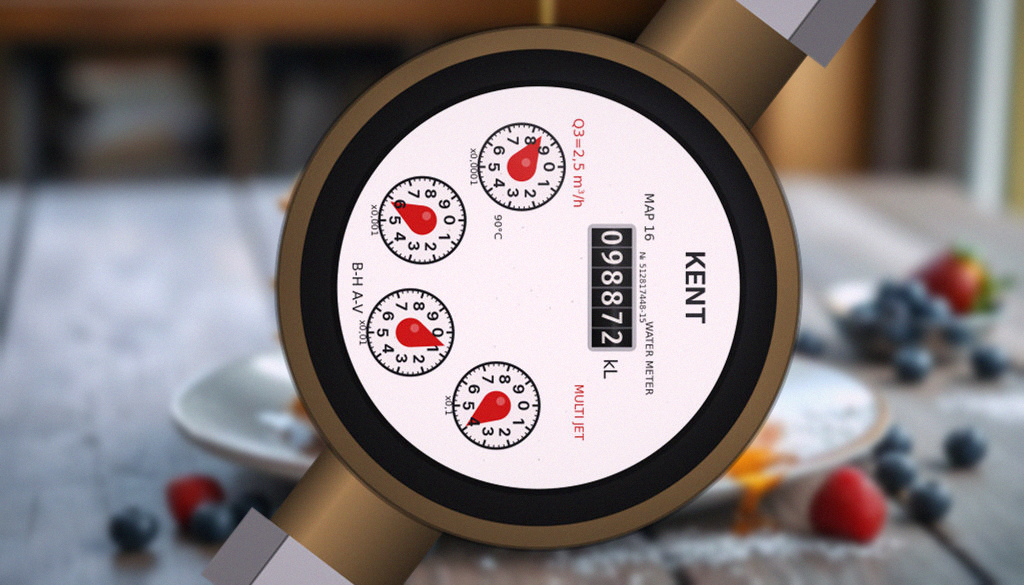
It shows 98872.4058; kL
